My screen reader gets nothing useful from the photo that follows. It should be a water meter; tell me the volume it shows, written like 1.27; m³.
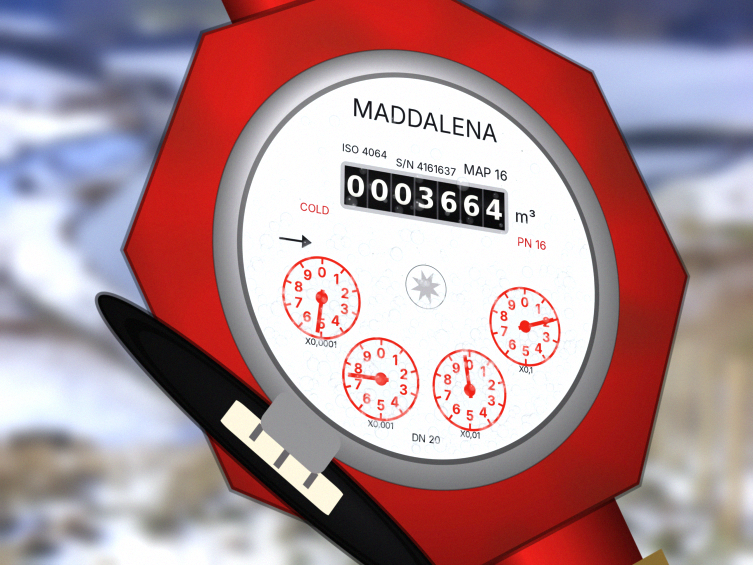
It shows 3664.1975; m³
